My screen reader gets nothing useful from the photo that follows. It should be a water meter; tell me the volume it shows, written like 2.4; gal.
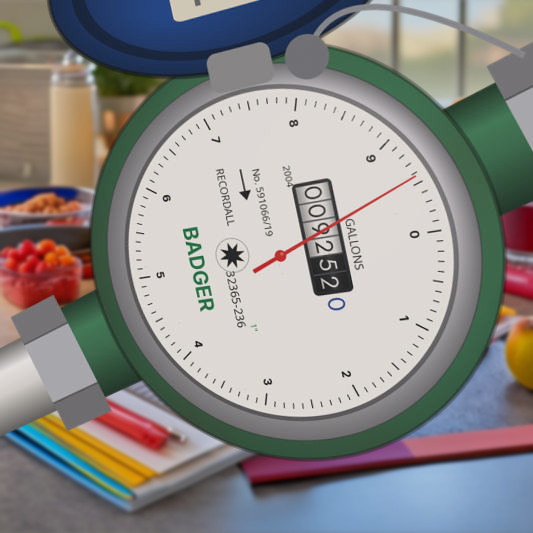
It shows 92519.4; gal
